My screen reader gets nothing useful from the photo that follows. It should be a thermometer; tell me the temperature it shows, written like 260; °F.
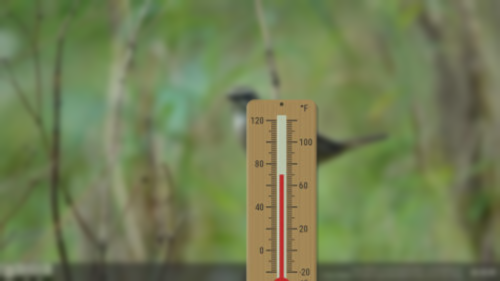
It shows 70; °F
